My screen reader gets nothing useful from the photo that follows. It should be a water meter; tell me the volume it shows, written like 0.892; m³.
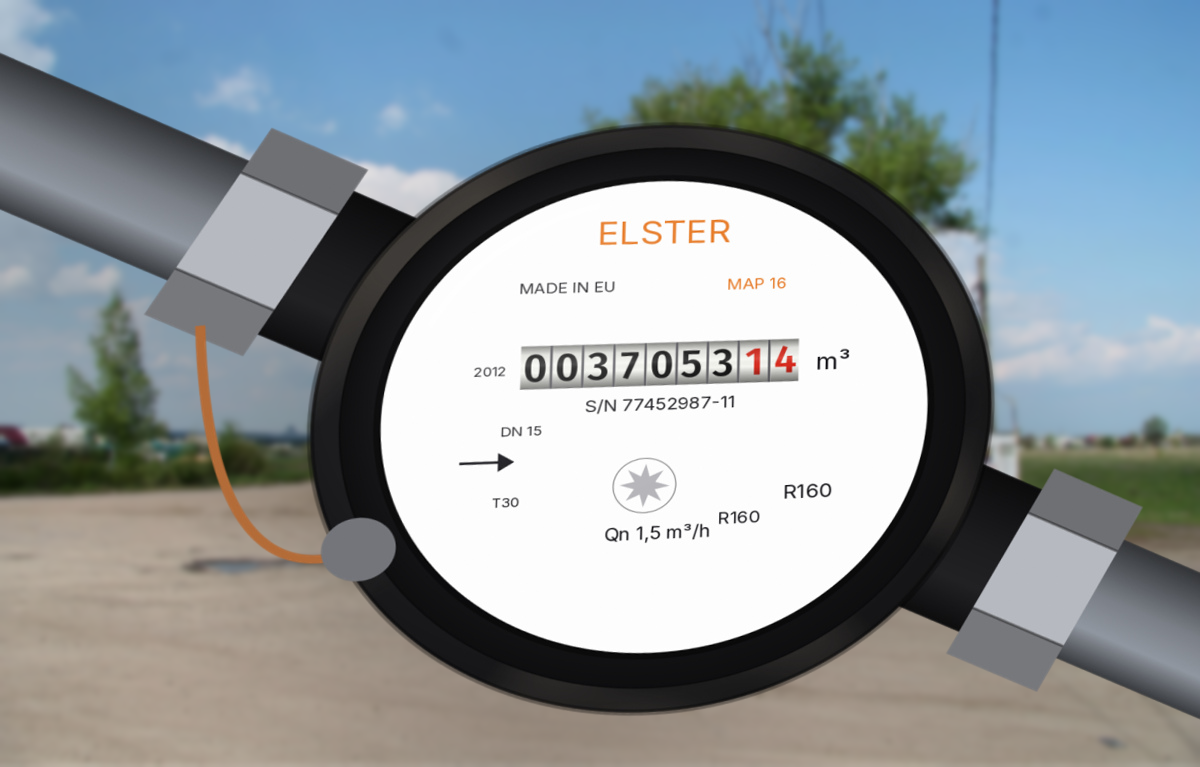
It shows 37053.14; m³
